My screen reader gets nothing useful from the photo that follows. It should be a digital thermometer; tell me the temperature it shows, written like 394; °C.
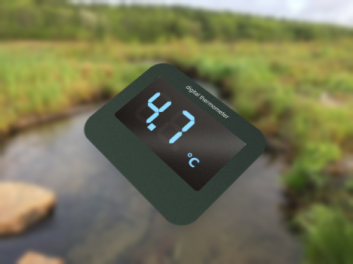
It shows 4.7; °C
